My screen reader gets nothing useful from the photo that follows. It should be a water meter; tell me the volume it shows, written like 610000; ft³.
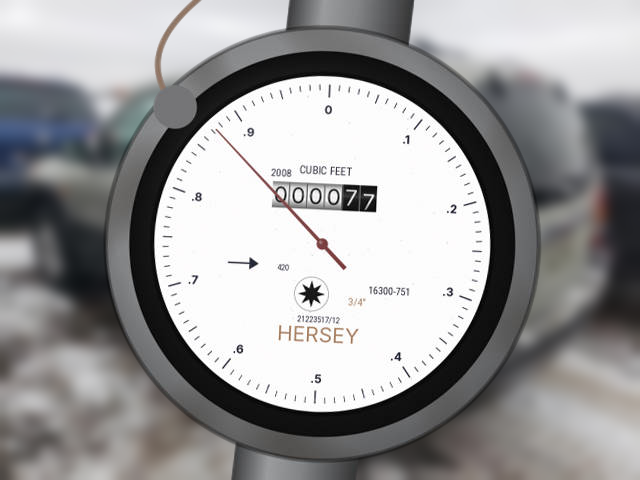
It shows 76.87; ft³
